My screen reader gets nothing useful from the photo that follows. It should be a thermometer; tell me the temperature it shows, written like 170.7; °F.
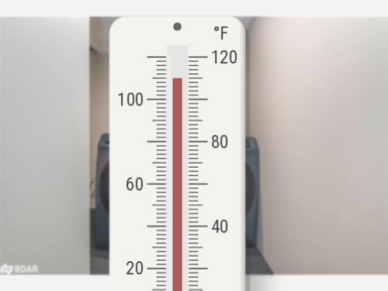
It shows 110; °F
